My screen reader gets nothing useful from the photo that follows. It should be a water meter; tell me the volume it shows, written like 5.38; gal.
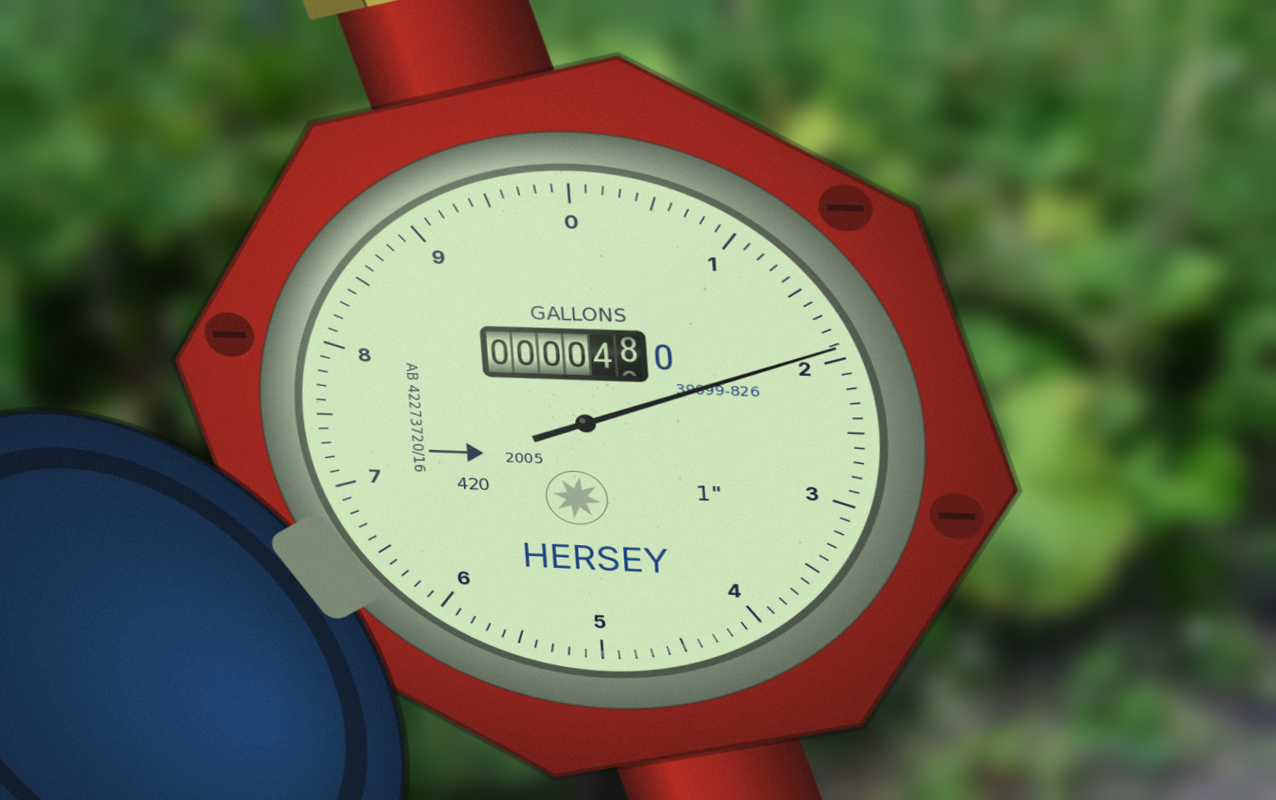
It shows 481.9; gal
